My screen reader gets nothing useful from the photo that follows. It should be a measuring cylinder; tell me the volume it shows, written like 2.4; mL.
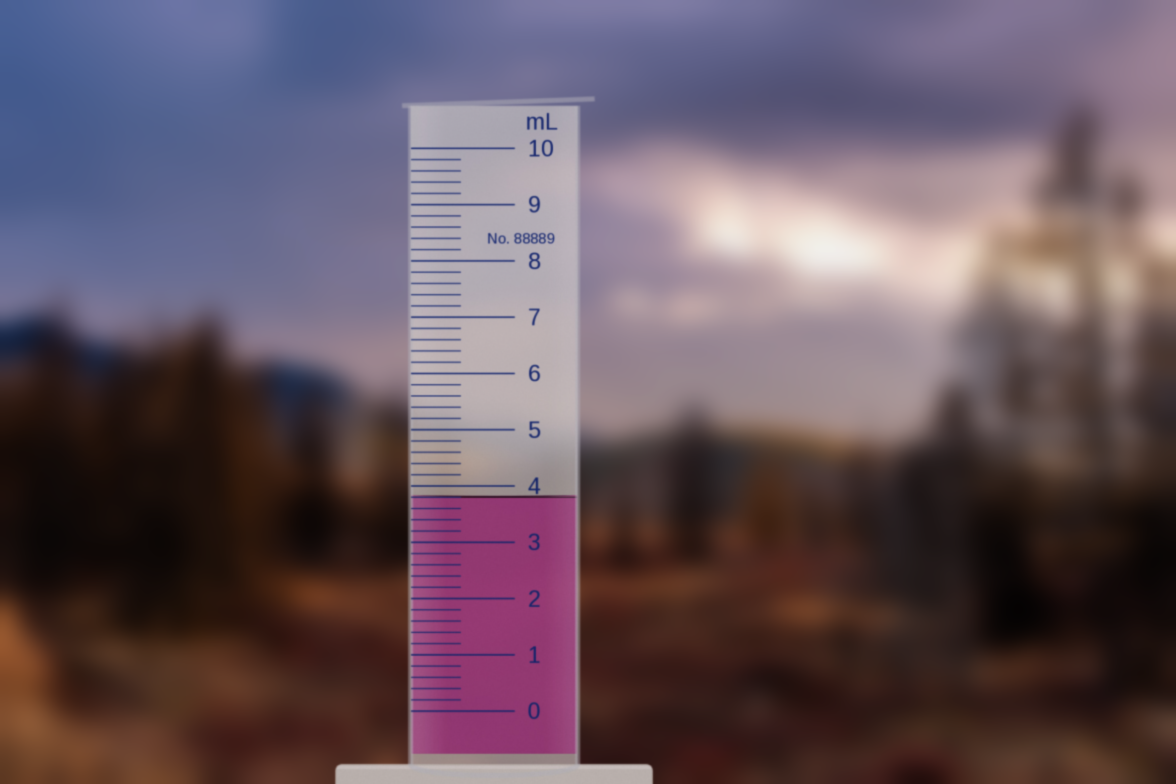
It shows 3.8; mL
